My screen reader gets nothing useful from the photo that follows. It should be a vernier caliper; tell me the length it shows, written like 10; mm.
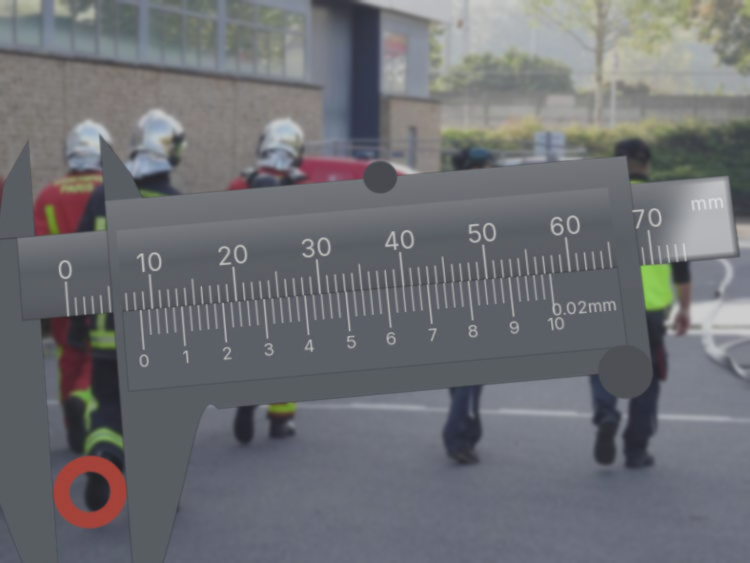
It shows 8.6; mm
